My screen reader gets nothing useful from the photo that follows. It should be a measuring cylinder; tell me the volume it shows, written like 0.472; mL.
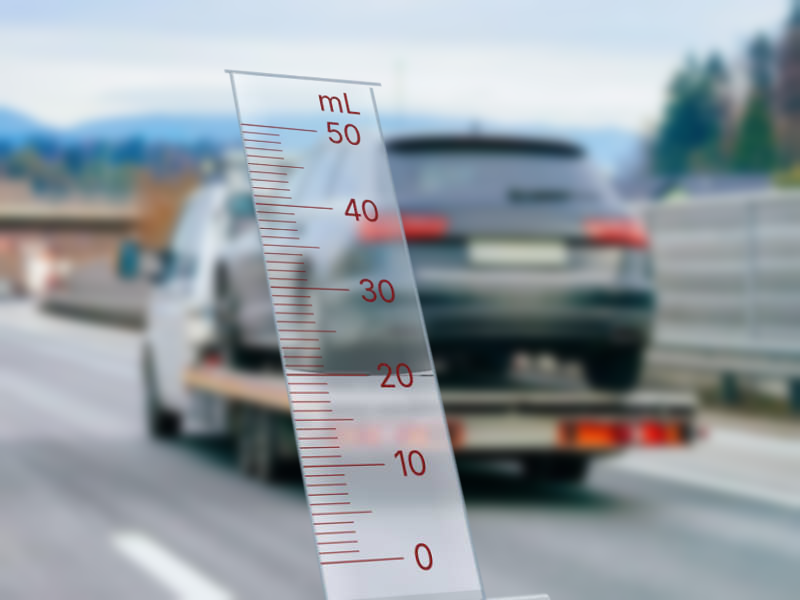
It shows 20; mL
